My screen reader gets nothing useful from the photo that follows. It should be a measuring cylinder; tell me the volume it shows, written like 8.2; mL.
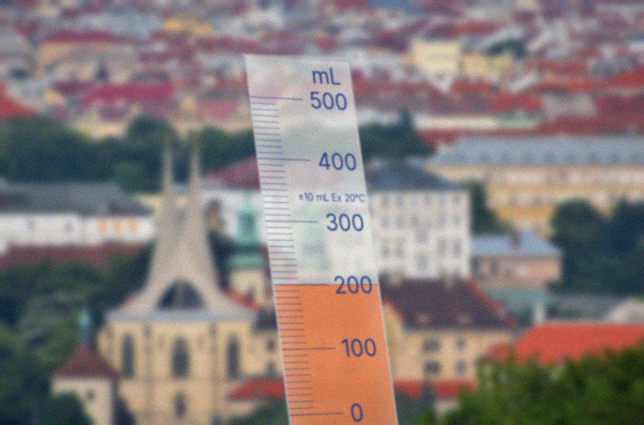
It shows 200; mL
